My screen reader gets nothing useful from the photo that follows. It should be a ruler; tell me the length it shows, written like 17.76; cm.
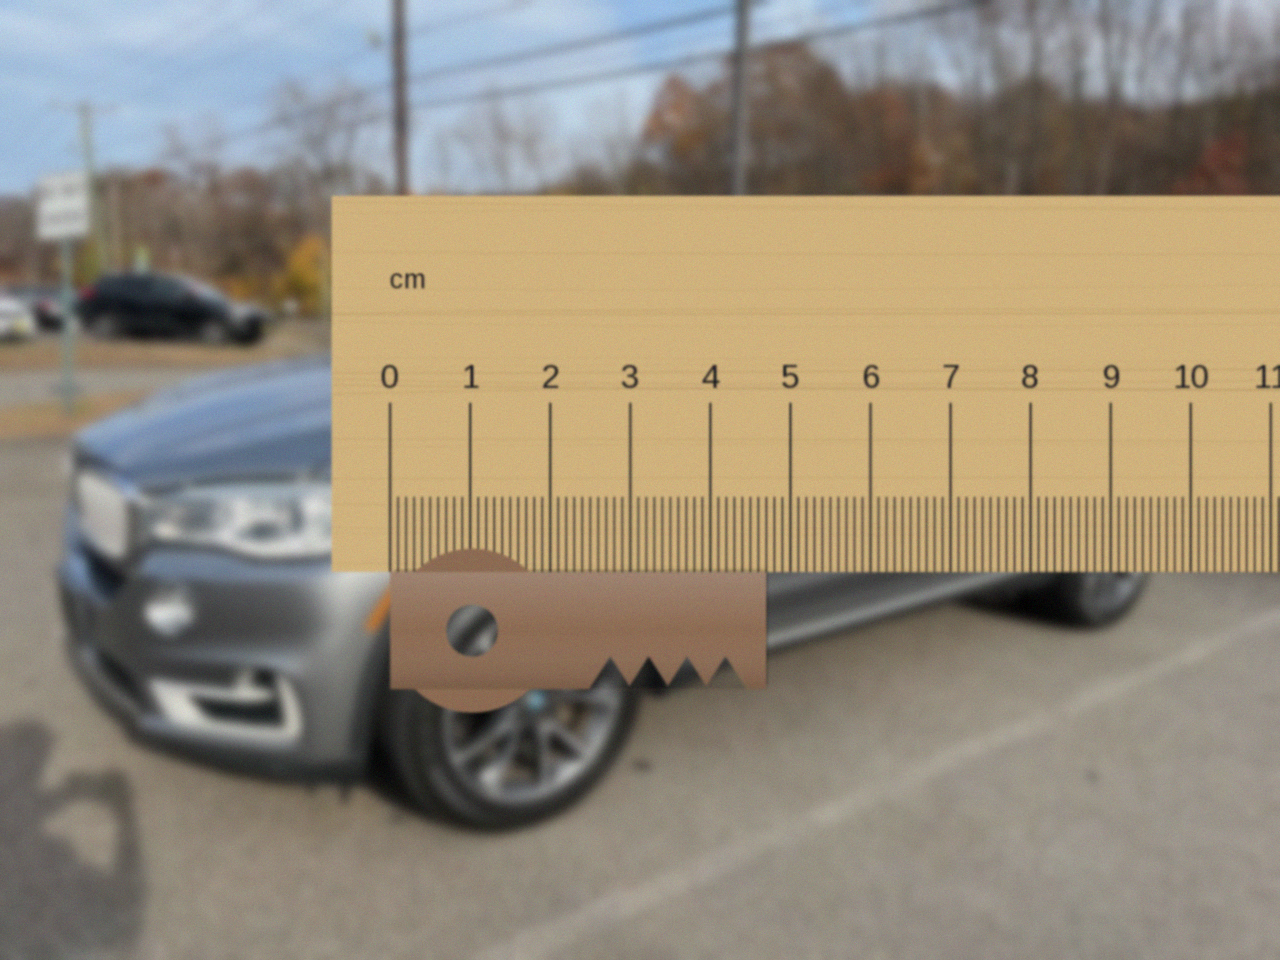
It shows 4.7; cm
